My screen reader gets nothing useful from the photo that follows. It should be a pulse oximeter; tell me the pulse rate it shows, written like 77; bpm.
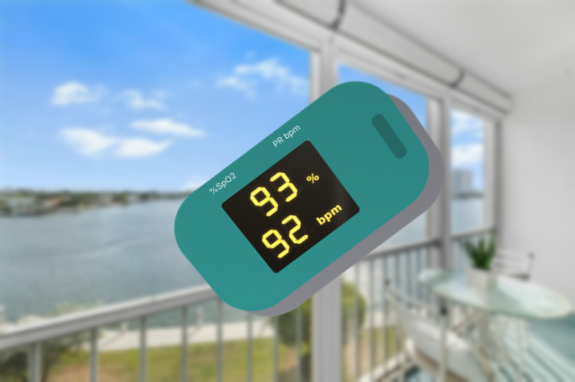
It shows 92; bpm
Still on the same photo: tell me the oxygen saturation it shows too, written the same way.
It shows 93; %
